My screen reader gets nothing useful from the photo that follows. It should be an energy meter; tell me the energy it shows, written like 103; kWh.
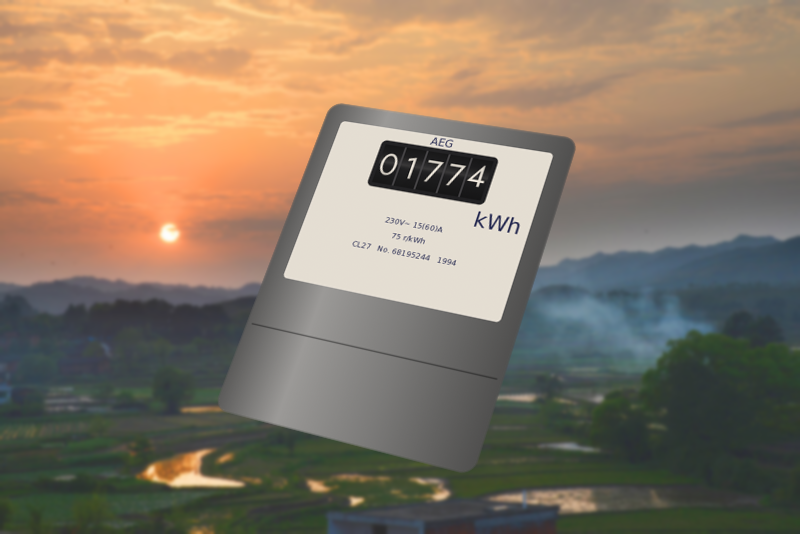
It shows 1774; kWh
